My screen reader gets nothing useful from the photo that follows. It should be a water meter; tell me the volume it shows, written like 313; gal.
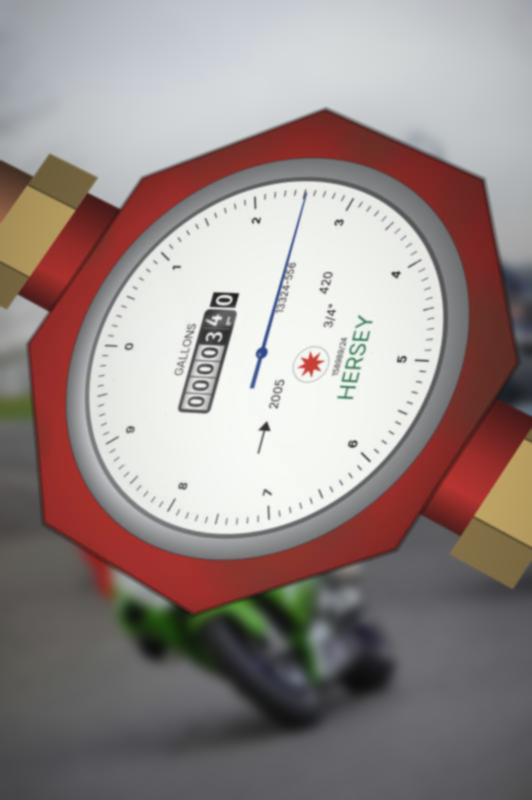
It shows 342.5; gal
